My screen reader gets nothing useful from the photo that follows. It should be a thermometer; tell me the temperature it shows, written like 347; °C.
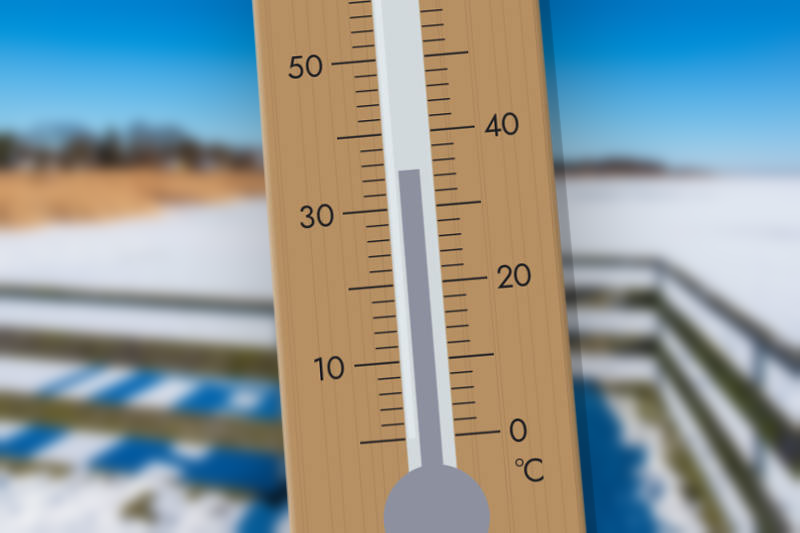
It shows 35; °C
